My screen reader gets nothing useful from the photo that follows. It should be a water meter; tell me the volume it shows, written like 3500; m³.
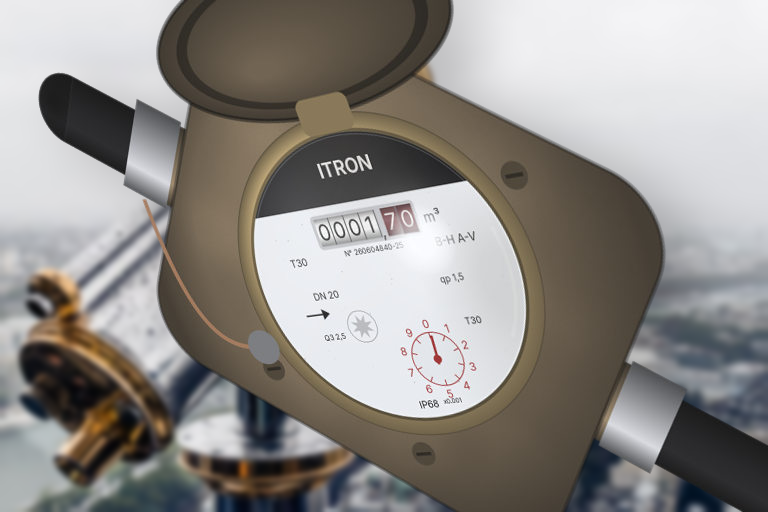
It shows 1.700; m³
